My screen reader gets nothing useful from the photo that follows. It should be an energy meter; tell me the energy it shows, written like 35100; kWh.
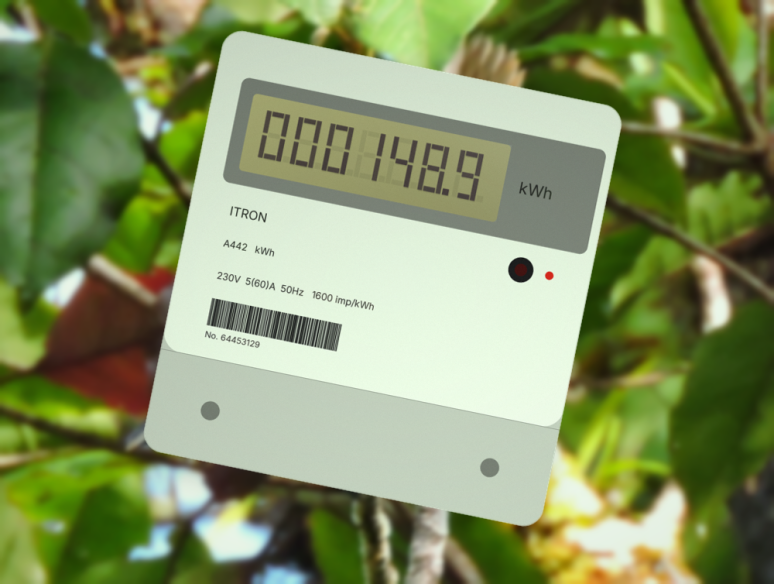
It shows 148.9; kWh
